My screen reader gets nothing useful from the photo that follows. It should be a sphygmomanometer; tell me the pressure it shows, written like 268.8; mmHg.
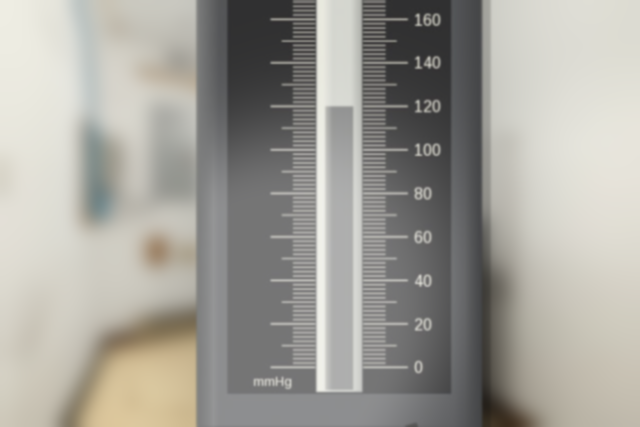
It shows 120; mmHg
